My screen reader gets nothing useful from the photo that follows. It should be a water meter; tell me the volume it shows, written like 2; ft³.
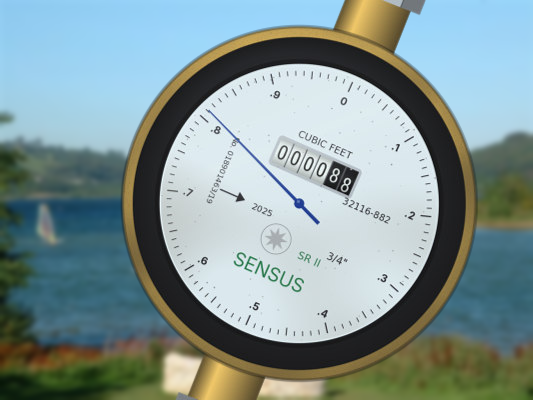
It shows 87.81; ft³
